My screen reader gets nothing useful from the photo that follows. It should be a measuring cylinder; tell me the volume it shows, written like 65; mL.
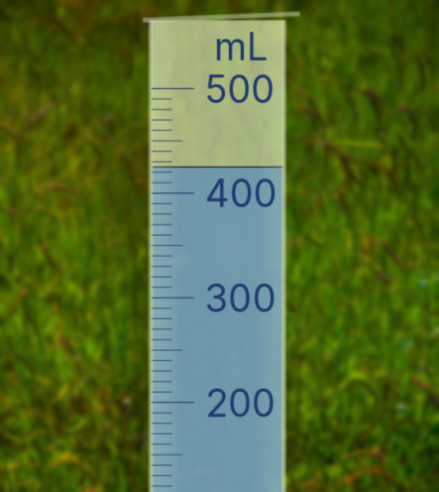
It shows 425; mL
